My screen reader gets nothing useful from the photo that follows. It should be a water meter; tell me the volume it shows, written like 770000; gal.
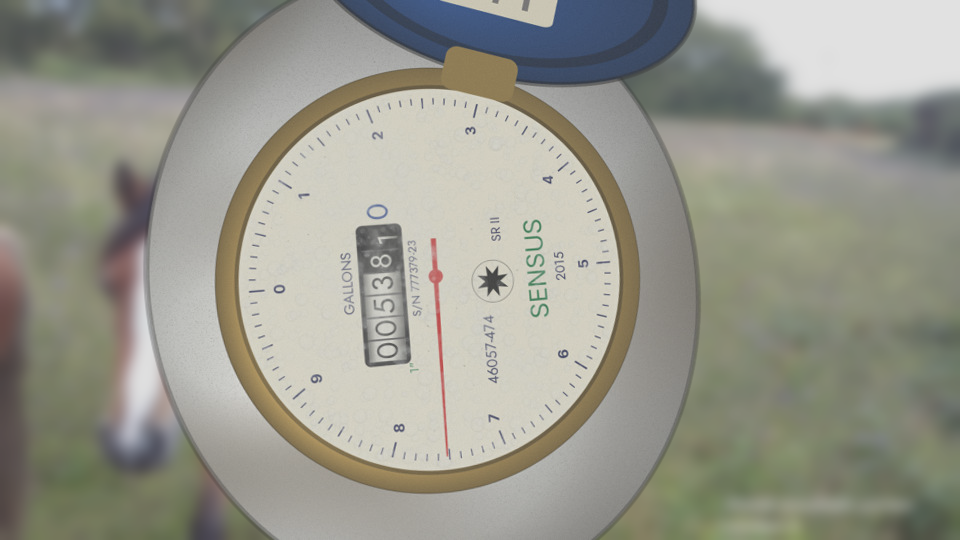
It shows 53807.5; gal
